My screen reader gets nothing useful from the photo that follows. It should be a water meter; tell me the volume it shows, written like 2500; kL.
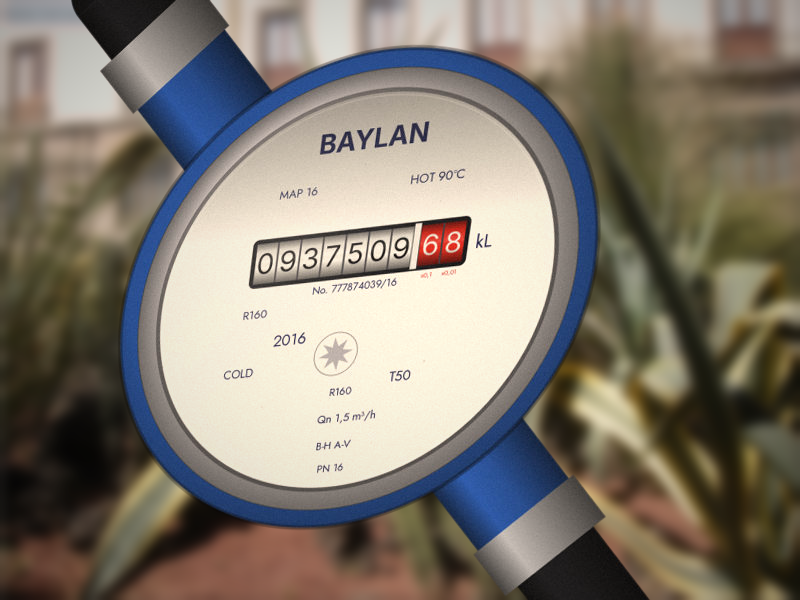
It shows 937509.68; kL
